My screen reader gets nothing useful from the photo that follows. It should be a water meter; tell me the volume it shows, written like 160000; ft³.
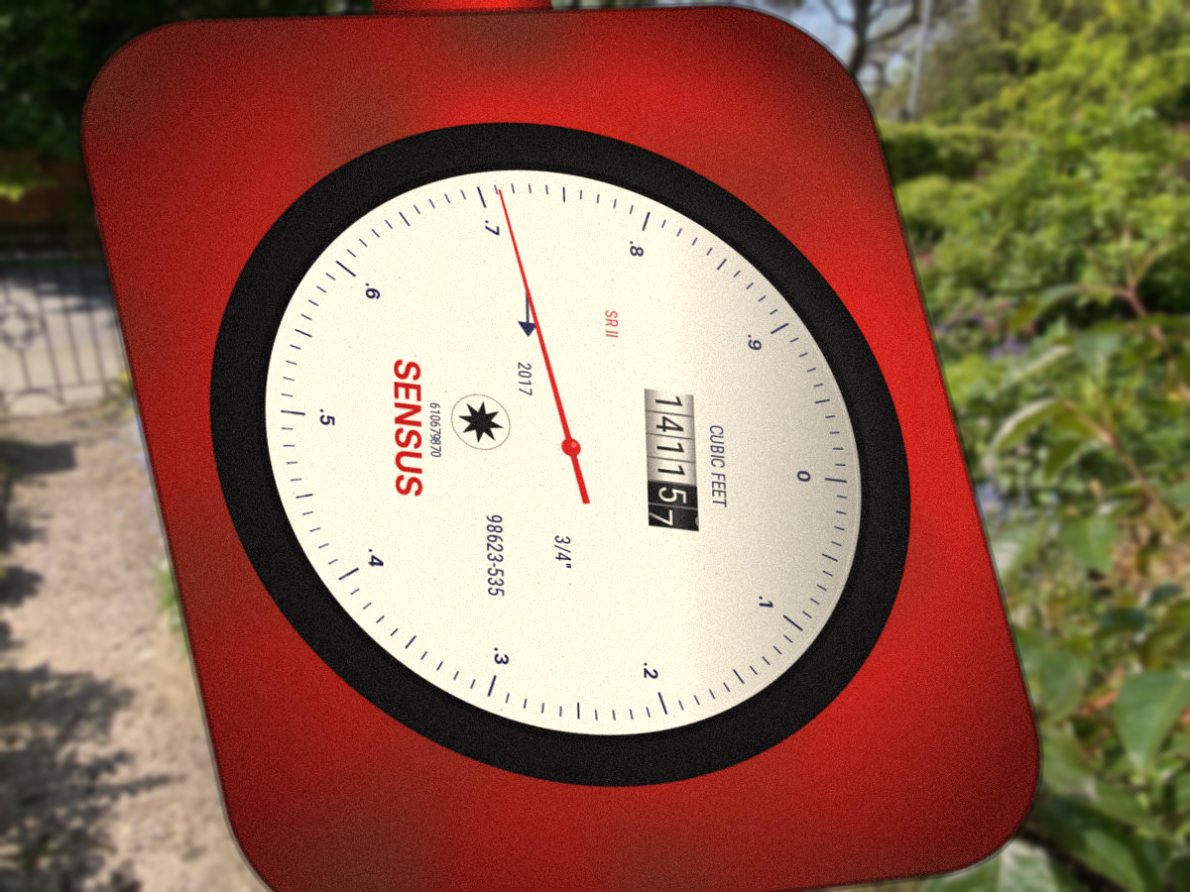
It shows 141156.71; ft³
